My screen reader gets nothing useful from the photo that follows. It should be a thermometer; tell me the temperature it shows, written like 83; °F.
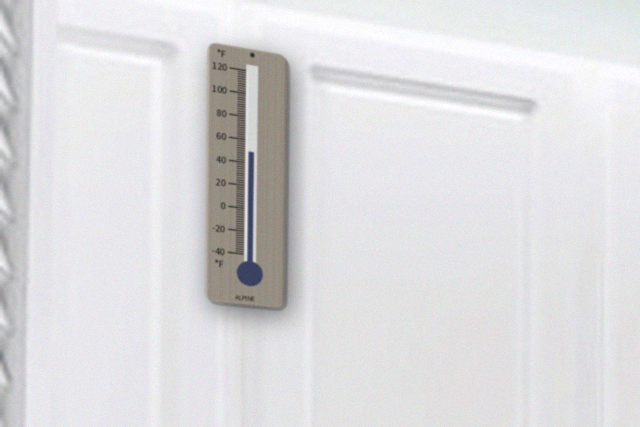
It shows 50; °F
